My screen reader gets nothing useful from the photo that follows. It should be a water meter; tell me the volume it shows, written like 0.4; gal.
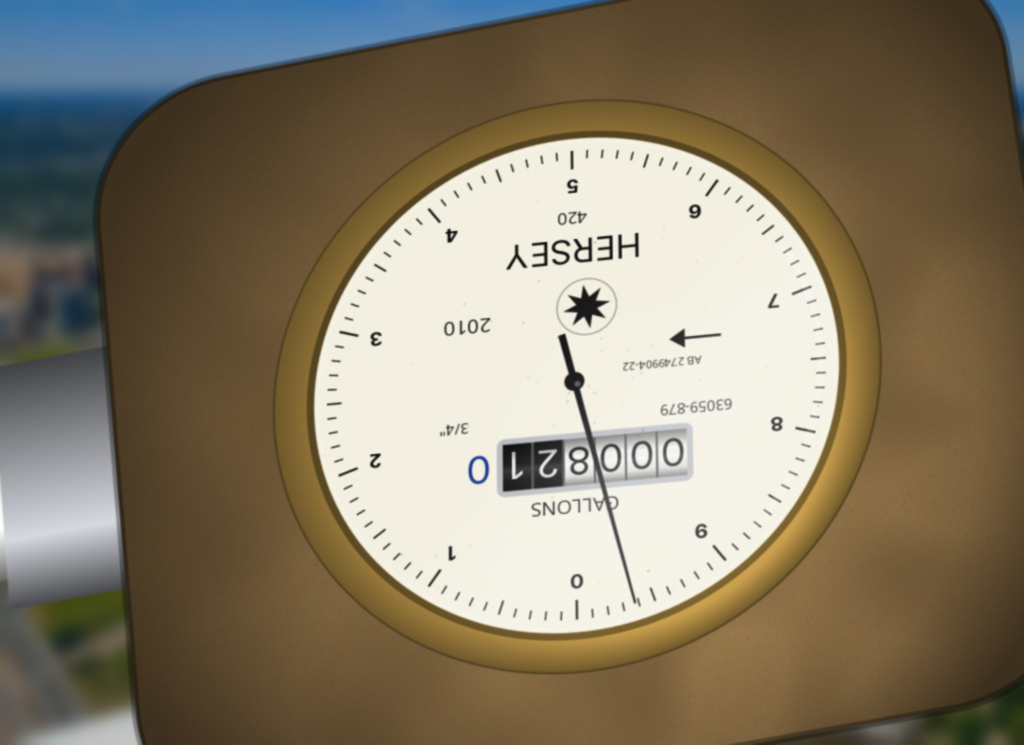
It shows 8209.6; gal
